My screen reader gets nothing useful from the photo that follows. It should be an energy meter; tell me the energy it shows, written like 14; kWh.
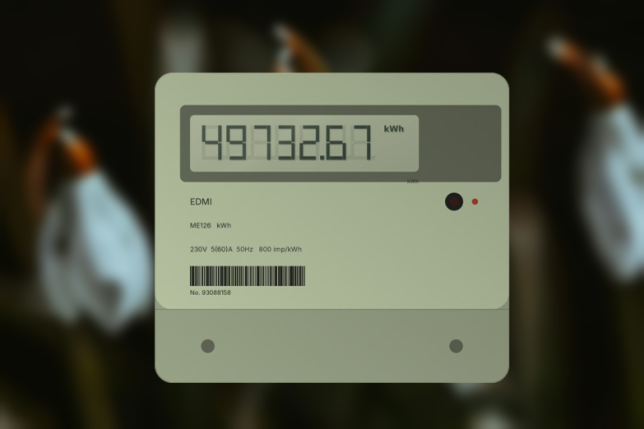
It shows 49732.67; kWh
